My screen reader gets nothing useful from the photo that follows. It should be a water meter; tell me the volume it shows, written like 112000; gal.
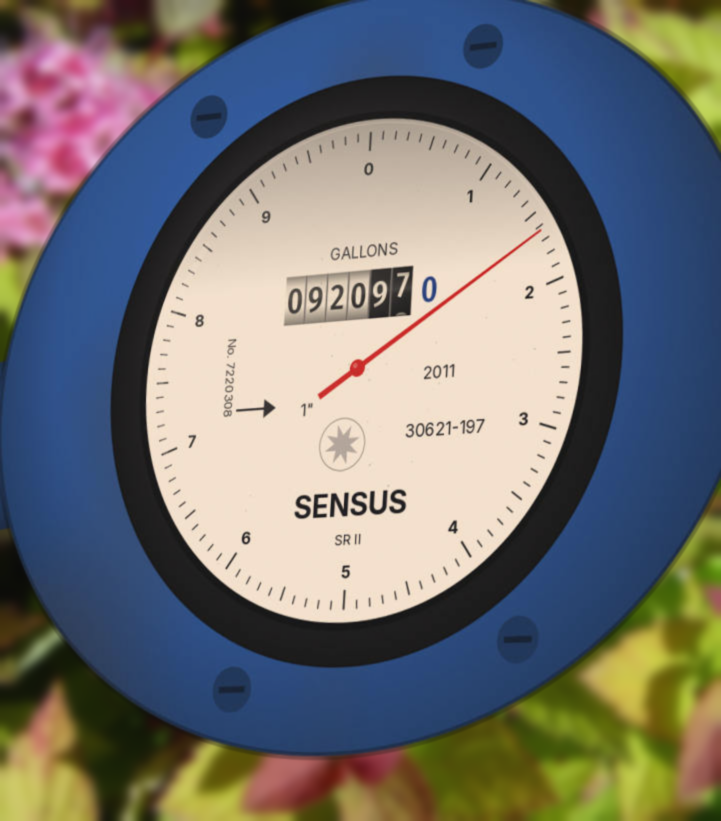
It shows 920971.6; gal
